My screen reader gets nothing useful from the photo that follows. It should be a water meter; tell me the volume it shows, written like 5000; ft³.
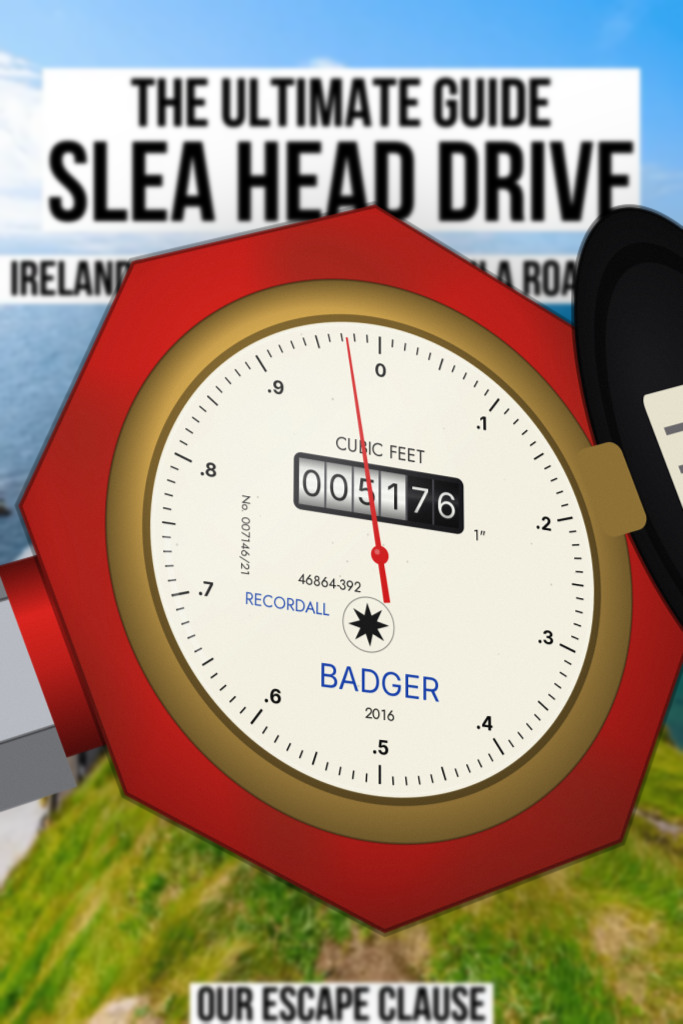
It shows 5175.97; ft³
